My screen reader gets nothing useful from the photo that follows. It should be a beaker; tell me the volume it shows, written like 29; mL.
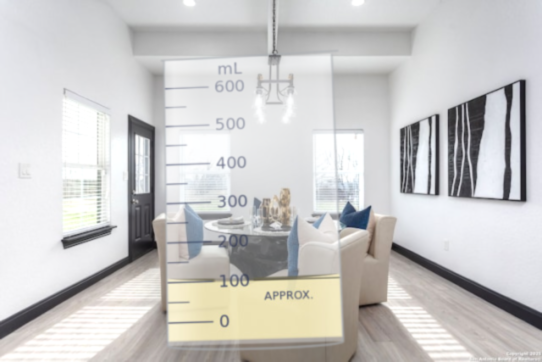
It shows 100; mL
